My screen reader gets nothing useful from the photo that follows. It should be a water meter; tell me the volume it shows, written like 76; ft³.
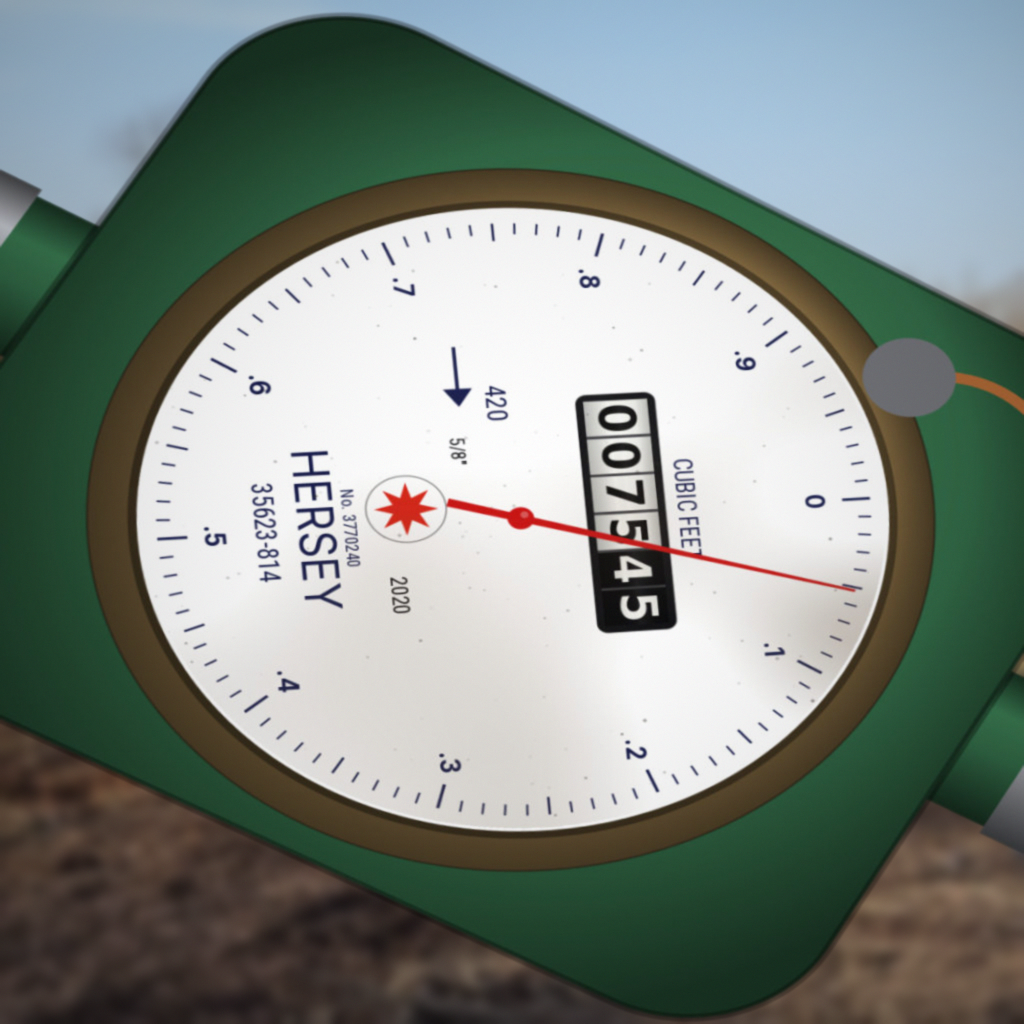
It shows 7545.05; ft³
